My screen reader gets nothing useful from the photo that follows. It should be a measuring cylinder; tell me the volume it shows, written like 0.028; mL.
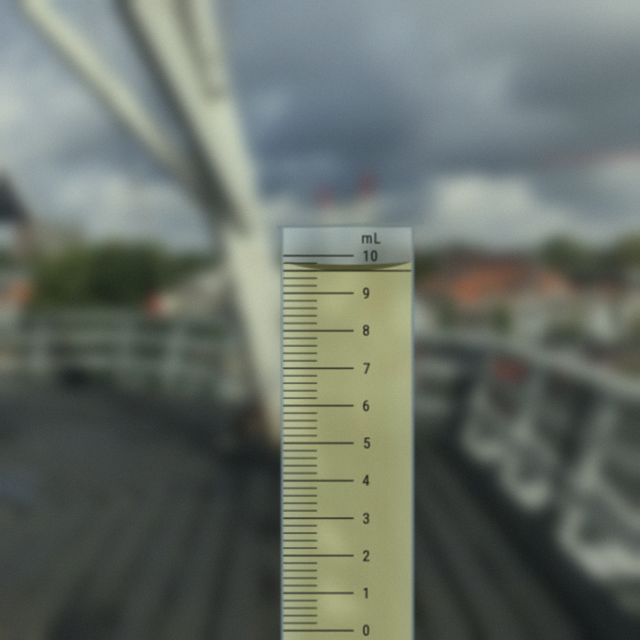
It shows 9.6; mL
